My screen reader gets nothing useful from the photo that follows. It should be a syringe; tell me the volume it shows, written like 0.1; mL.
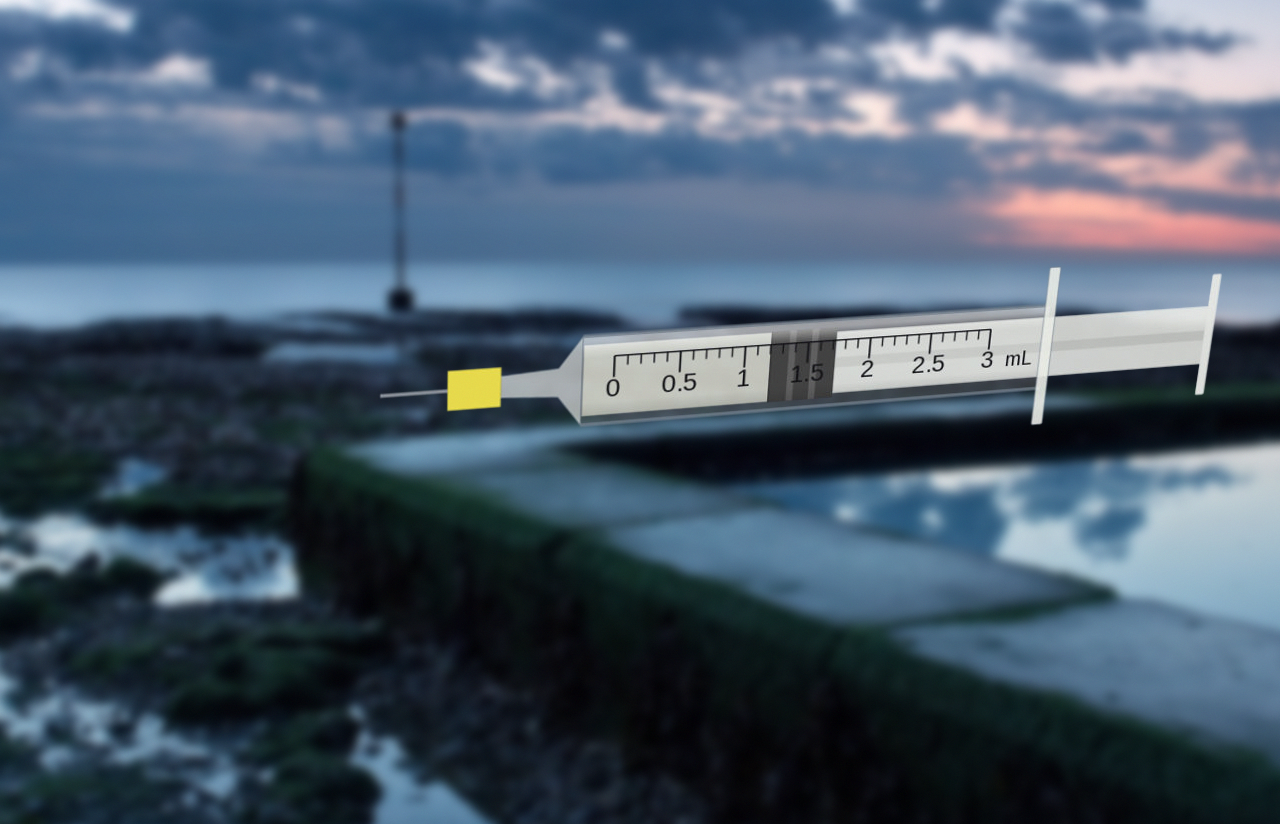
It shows 1.2; mL
